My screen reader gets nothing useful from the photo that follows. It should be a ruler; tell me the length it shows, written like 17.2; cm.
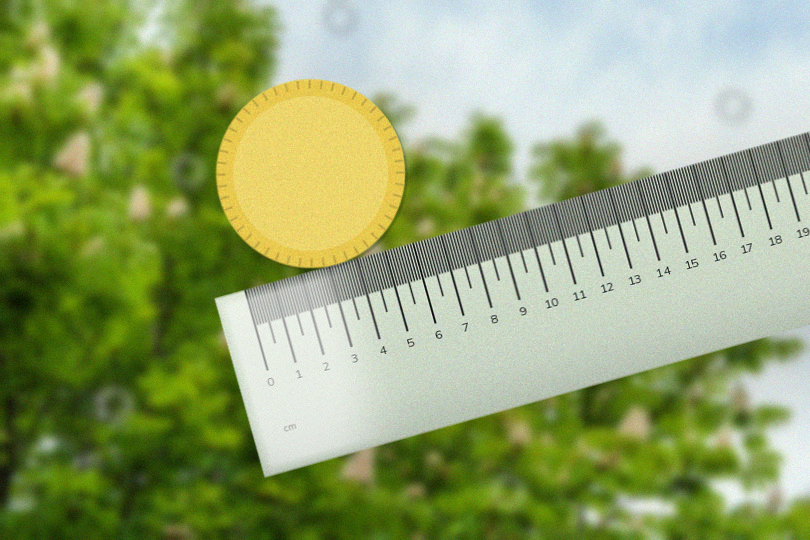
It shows 6.5; cm
